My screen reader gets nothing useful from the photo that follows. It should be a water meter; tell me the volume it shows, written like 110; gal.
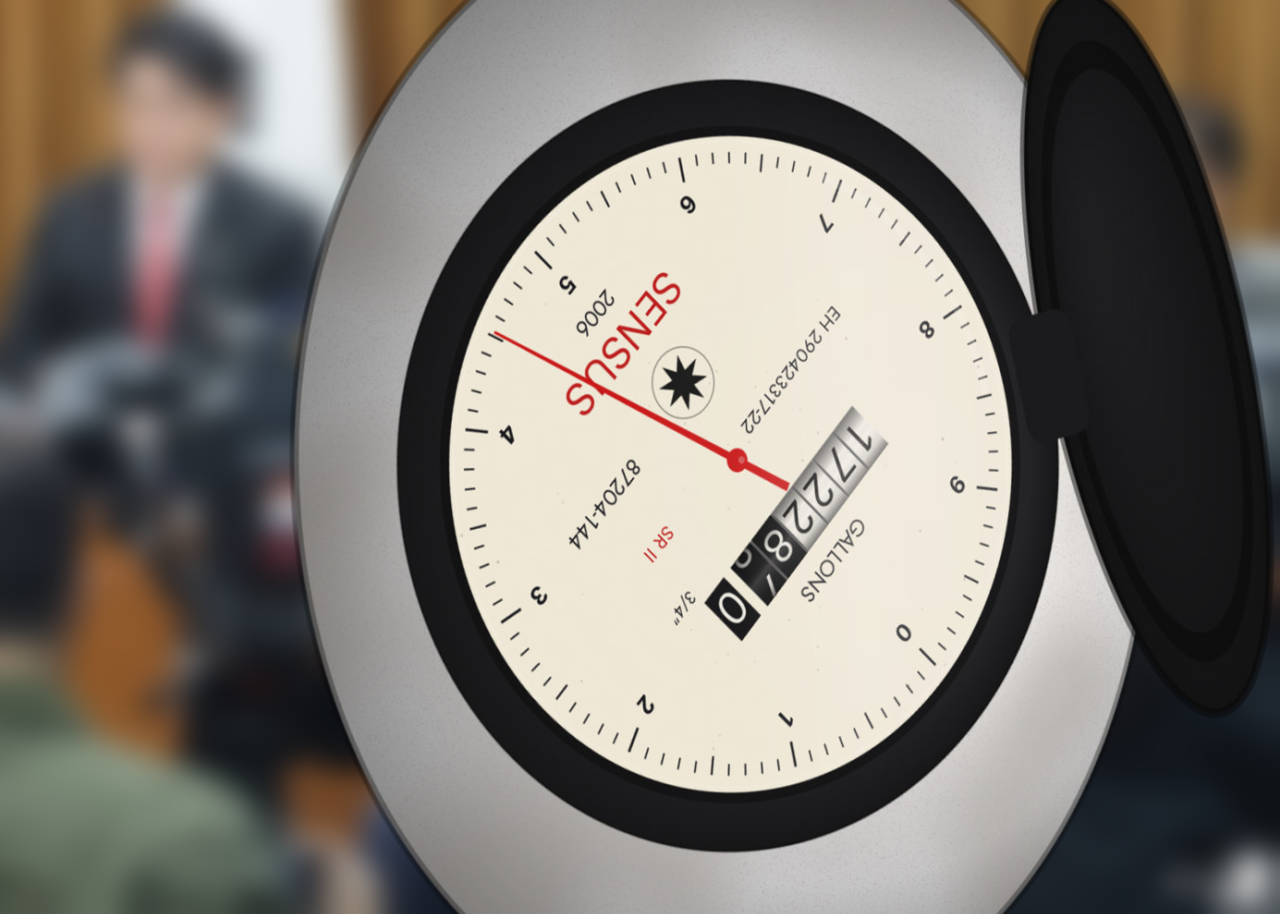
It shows 1722874.5; gal
